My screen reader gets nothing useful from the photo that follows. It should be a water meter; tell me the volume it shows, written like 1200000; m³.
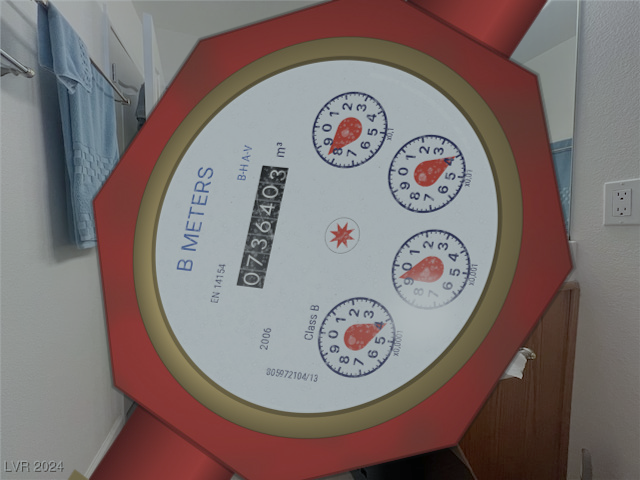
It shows 736402.8394; m³
